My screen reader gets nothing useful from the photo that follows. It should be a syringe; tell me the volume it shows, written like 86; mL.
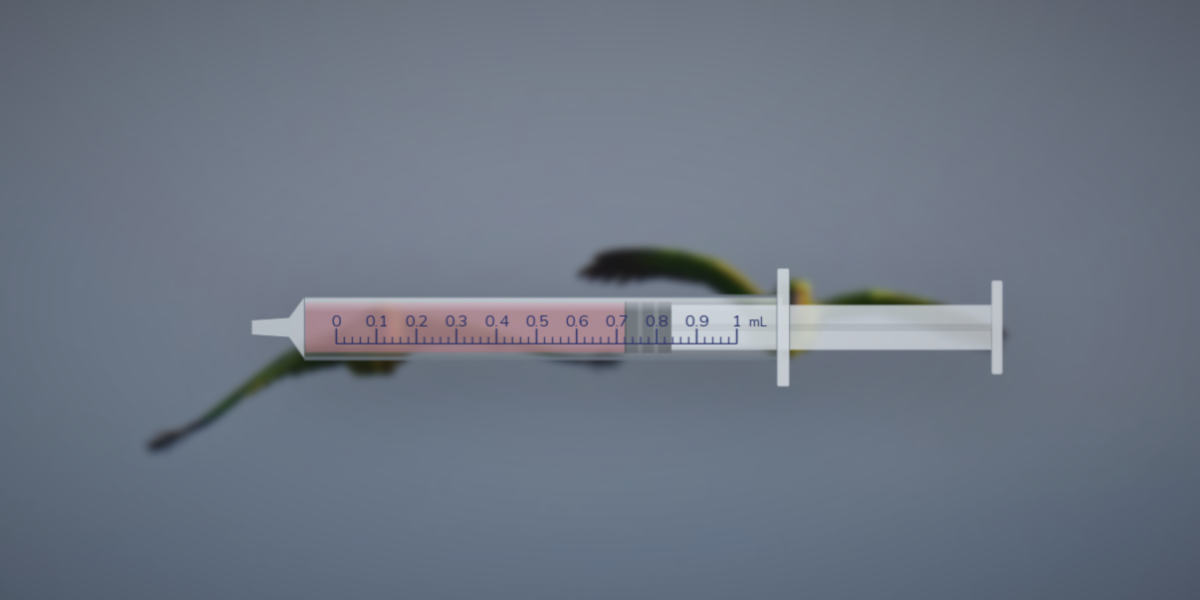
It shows 0.72; mL
